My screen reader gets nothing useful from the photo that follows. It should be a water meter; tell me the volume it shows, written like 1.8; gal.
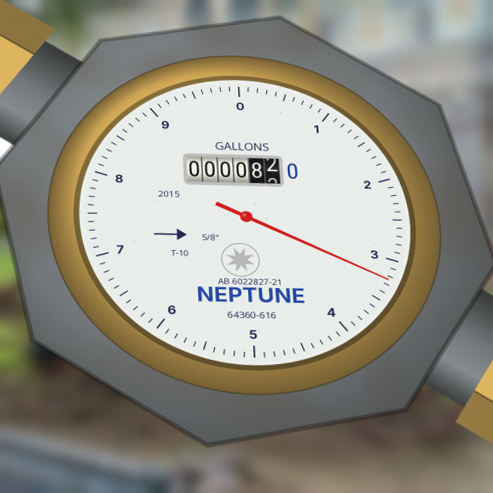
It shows 823.2; gal
